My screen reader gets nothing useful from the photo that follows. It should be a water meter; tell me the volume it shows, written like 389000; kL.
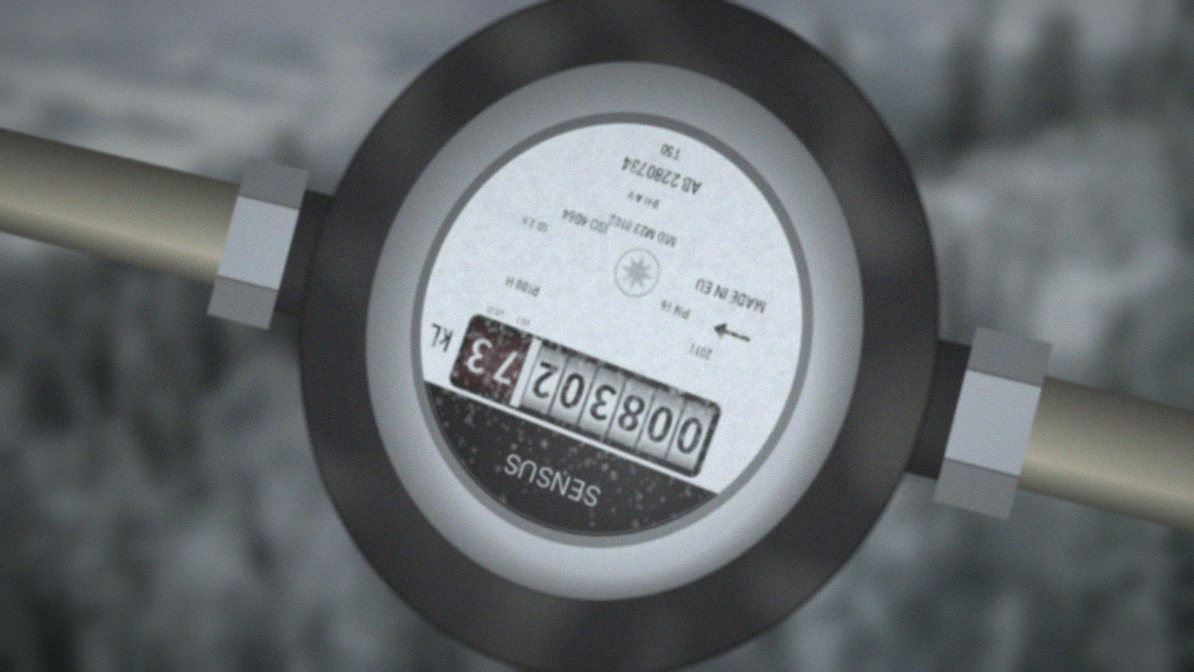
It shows 8302.73; kL
